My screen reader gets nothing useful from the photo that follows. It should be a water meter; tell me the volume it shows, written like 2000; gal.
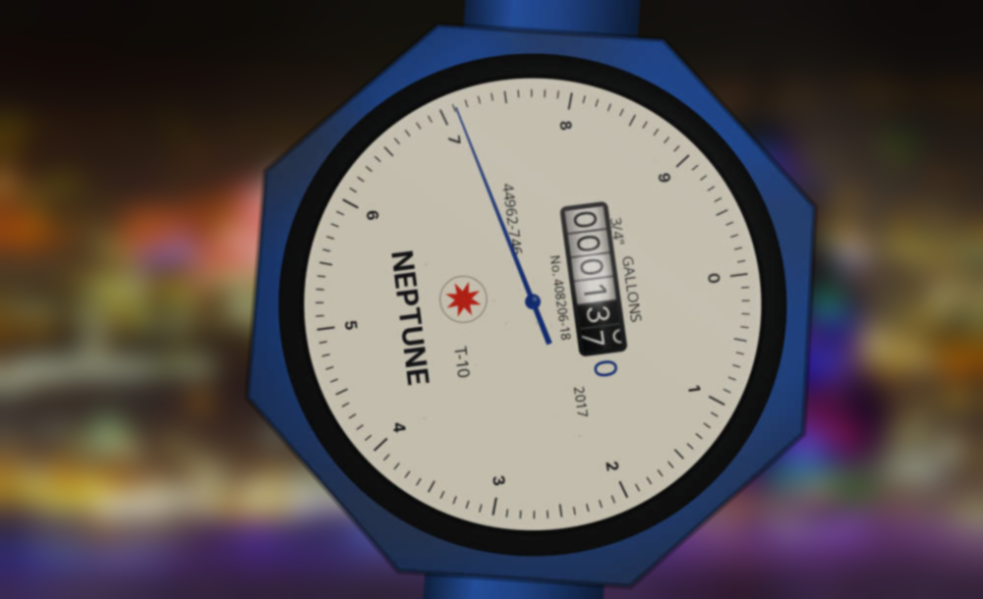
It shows 1367.1; gal
